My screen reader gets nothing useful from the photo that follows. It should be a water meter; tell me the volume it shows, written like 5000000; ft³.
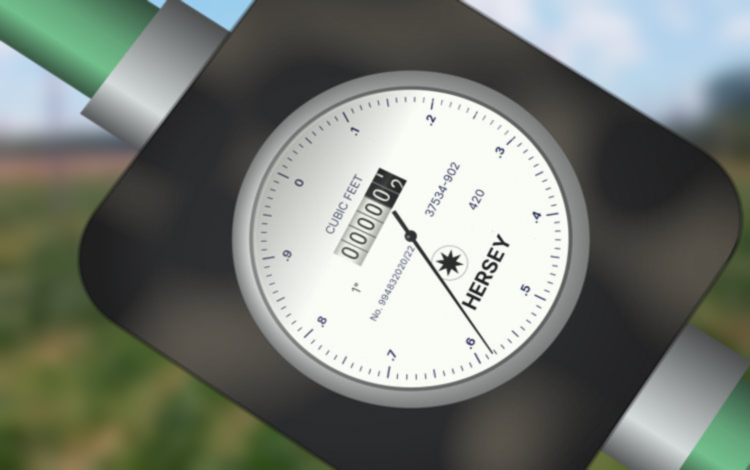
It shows 1.58; ft³
